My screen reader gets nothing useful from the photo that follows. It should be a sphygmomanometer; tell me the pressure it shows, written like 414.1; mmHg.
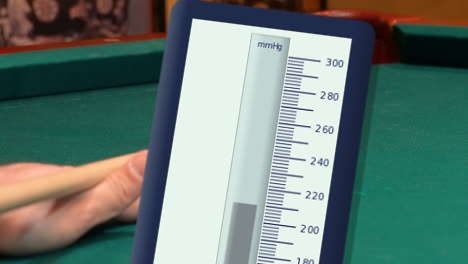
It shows 210; mmHg
